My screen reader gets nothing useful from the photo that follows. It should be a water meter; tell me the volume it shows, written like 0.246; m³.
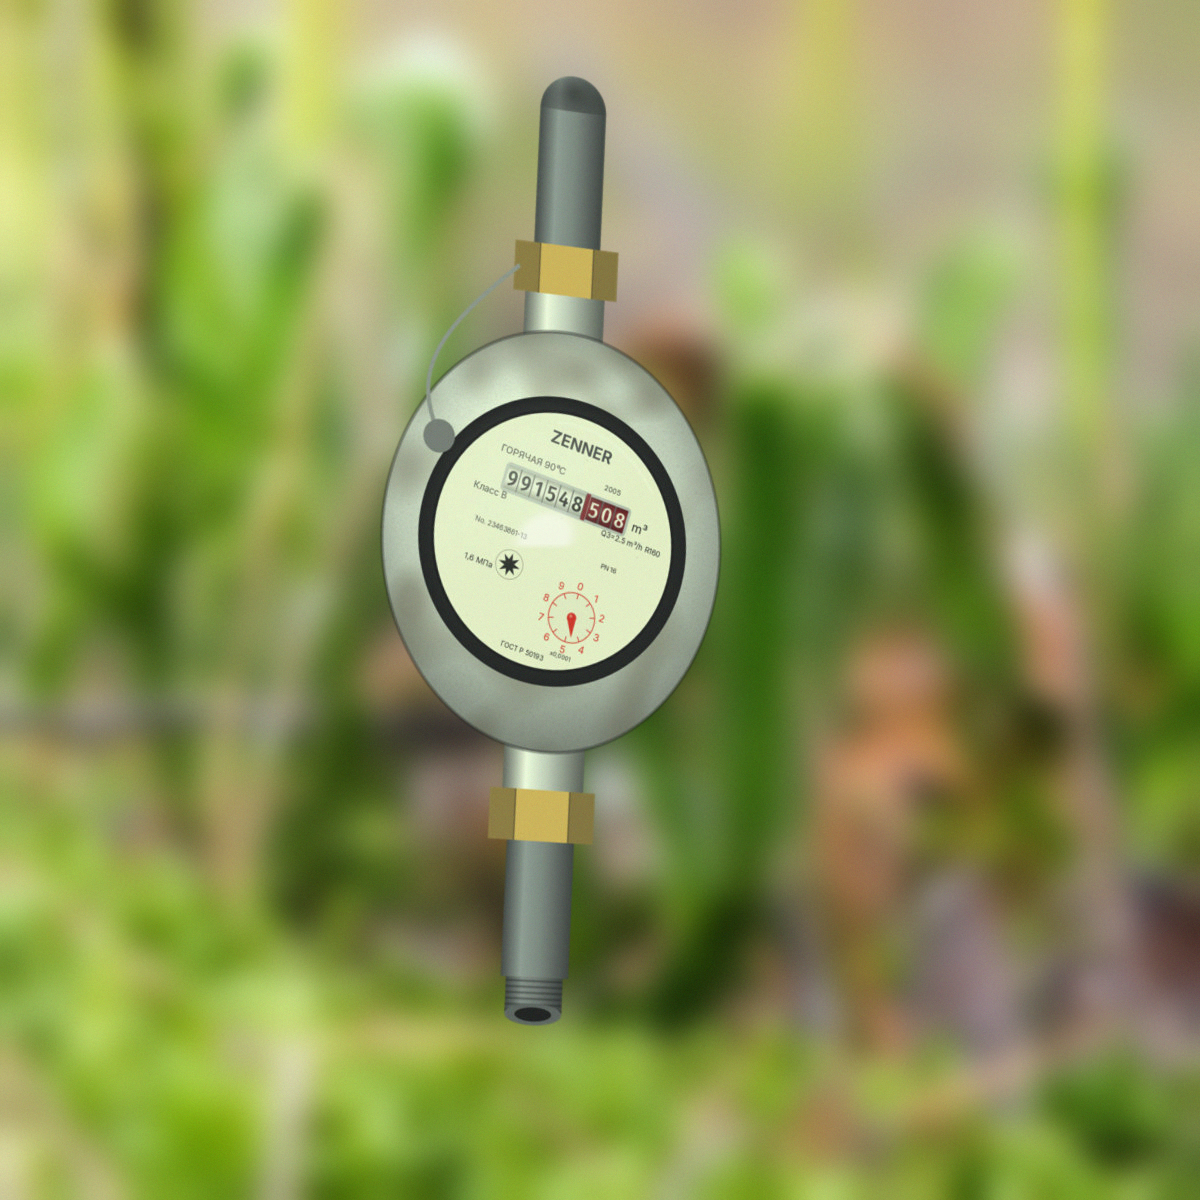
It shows 991548.5084; m³
